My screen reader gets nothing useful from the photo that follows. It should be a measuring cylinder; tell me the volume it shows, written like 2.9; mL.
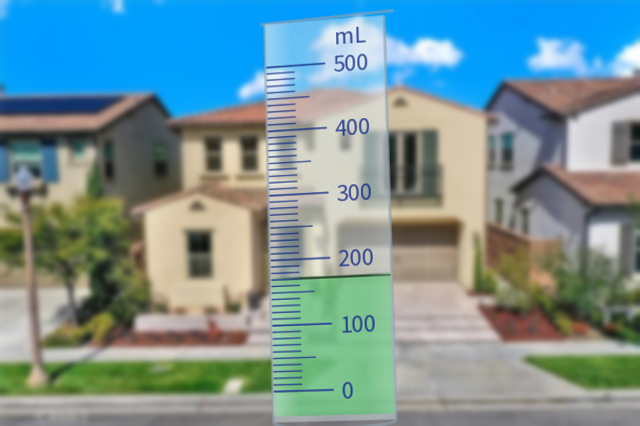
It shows 170; mL
